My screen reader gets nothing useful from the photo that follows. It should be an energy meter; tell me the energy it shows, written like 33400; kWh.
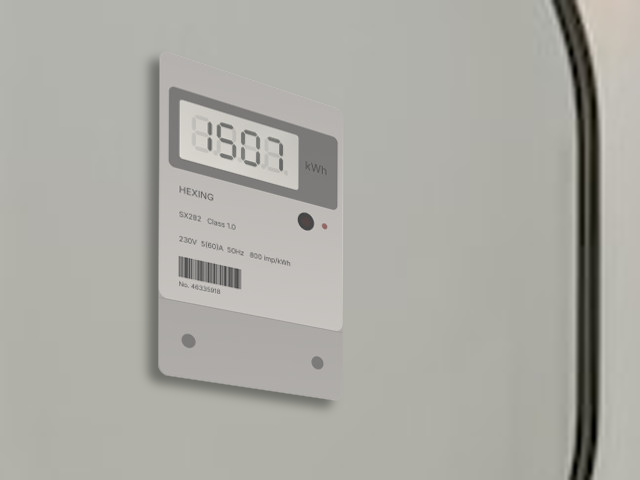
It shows 1507; kWh
